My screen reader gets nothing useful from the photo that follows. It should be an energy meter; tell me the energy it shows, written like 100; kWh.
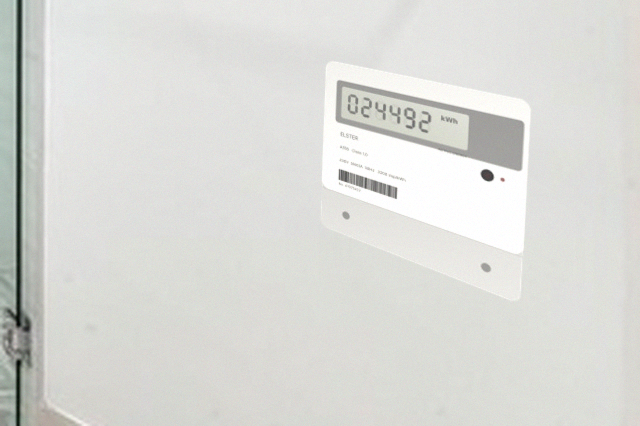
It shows 24492; kWh
